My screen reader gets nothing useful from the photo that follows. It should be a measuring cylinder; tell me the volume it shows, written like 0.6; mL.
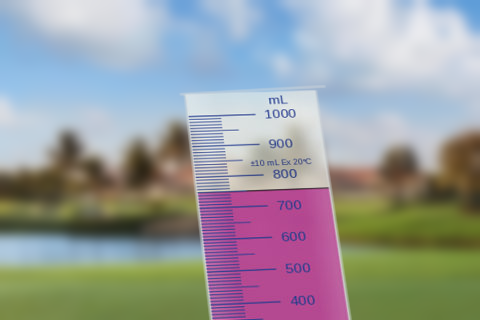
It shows 750; mL
